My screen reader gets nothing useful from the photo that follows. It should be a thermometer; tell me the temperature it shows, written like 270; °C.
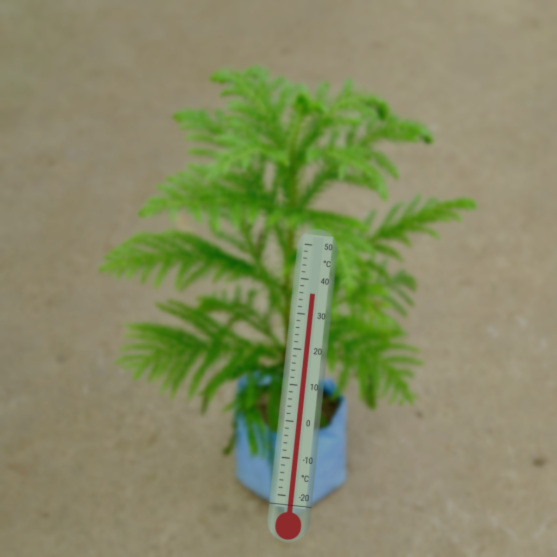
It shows 36; °C
